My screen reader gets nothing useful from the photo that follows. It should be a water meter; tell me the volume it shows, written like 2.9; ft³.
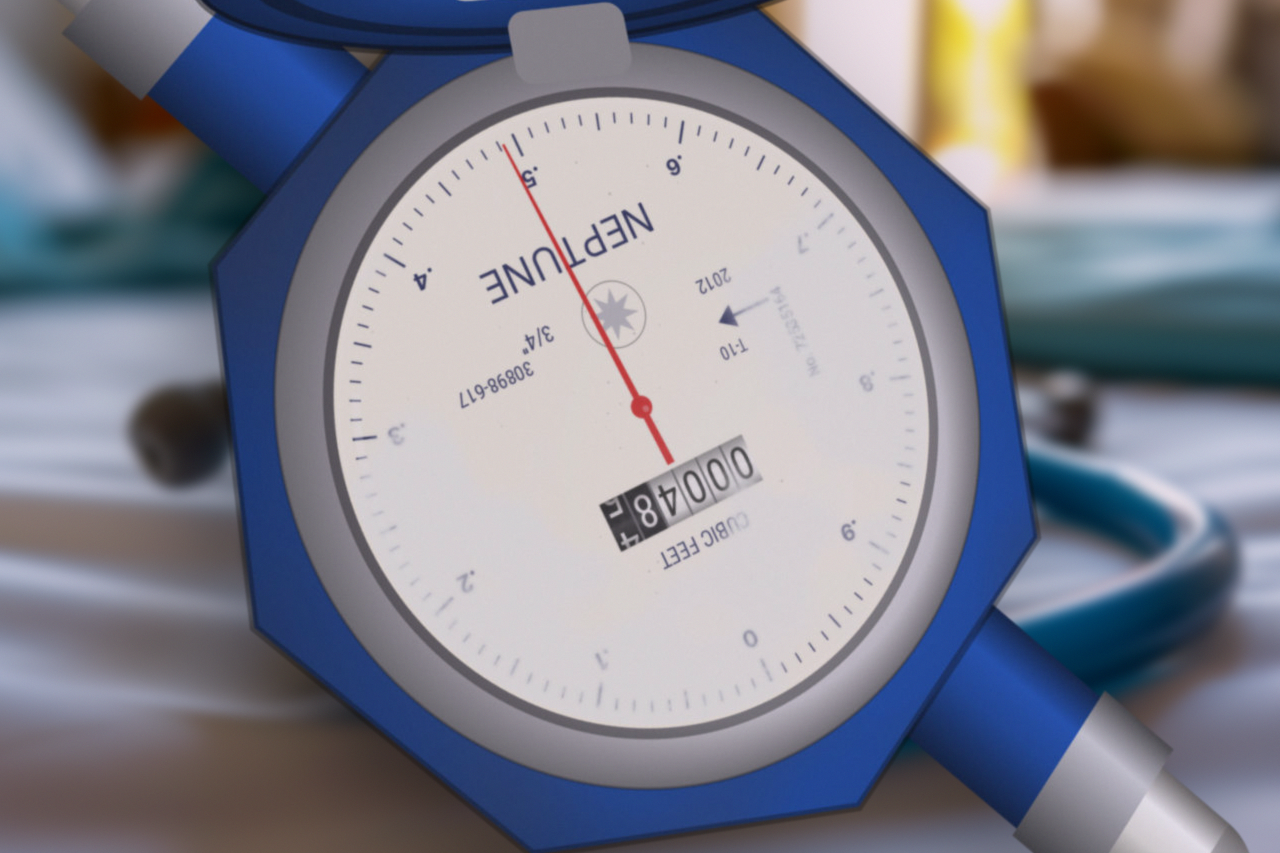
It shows 484.49; ft³
